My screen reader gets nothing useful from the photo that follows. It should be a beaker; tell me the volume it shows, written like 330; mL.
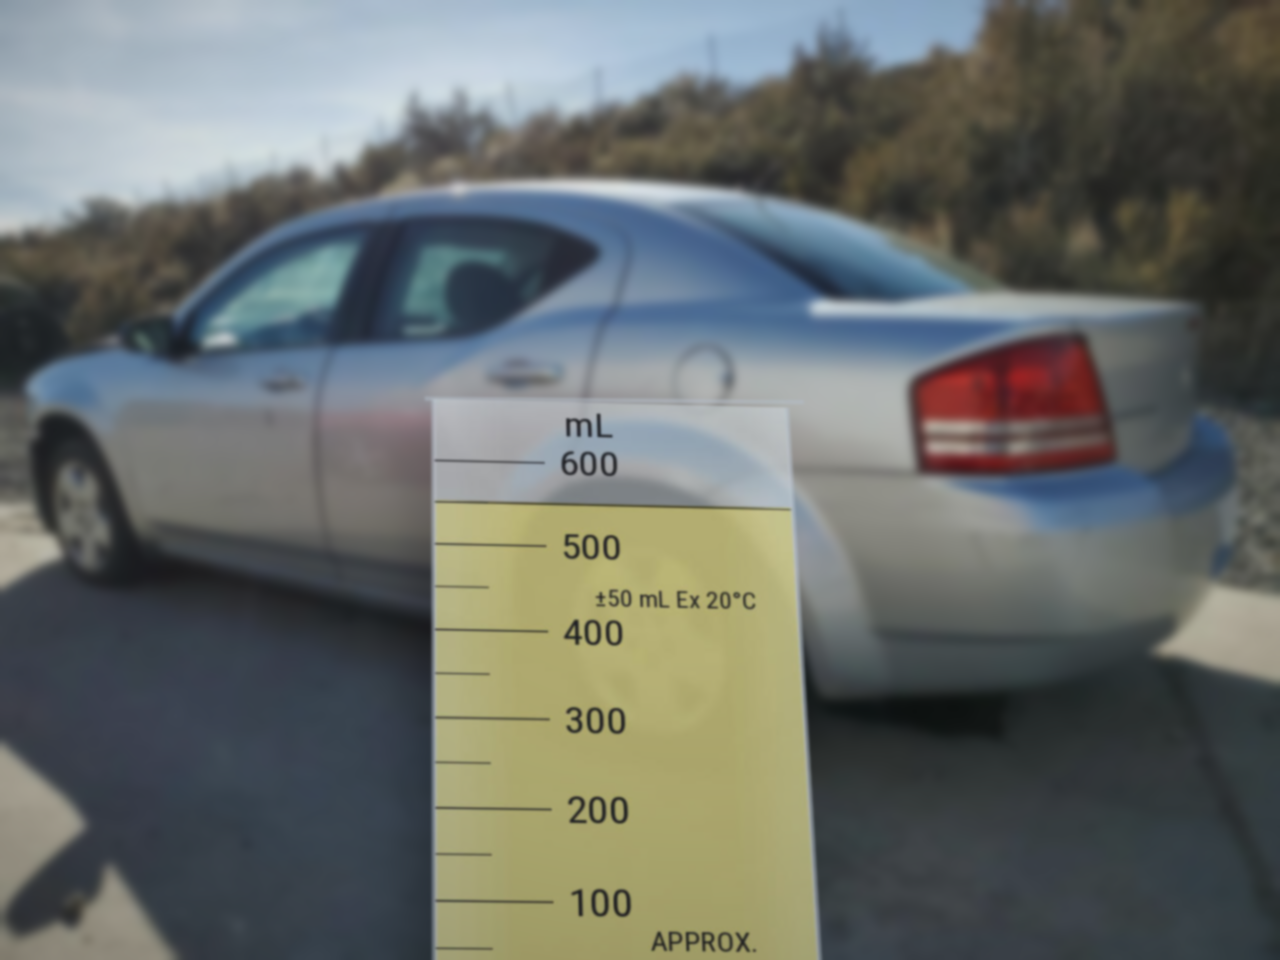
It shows 550; mL
